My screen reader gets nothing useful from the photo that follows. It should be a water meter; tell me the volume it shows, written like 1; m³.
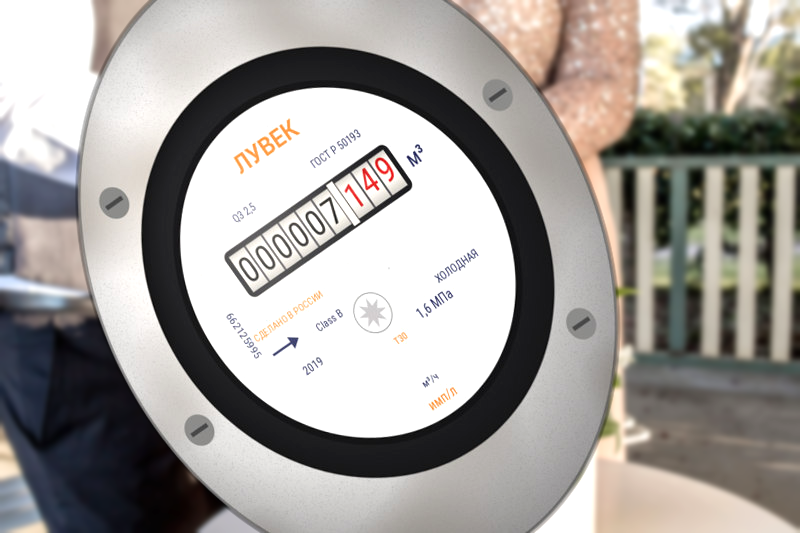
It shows 7.149; m³
